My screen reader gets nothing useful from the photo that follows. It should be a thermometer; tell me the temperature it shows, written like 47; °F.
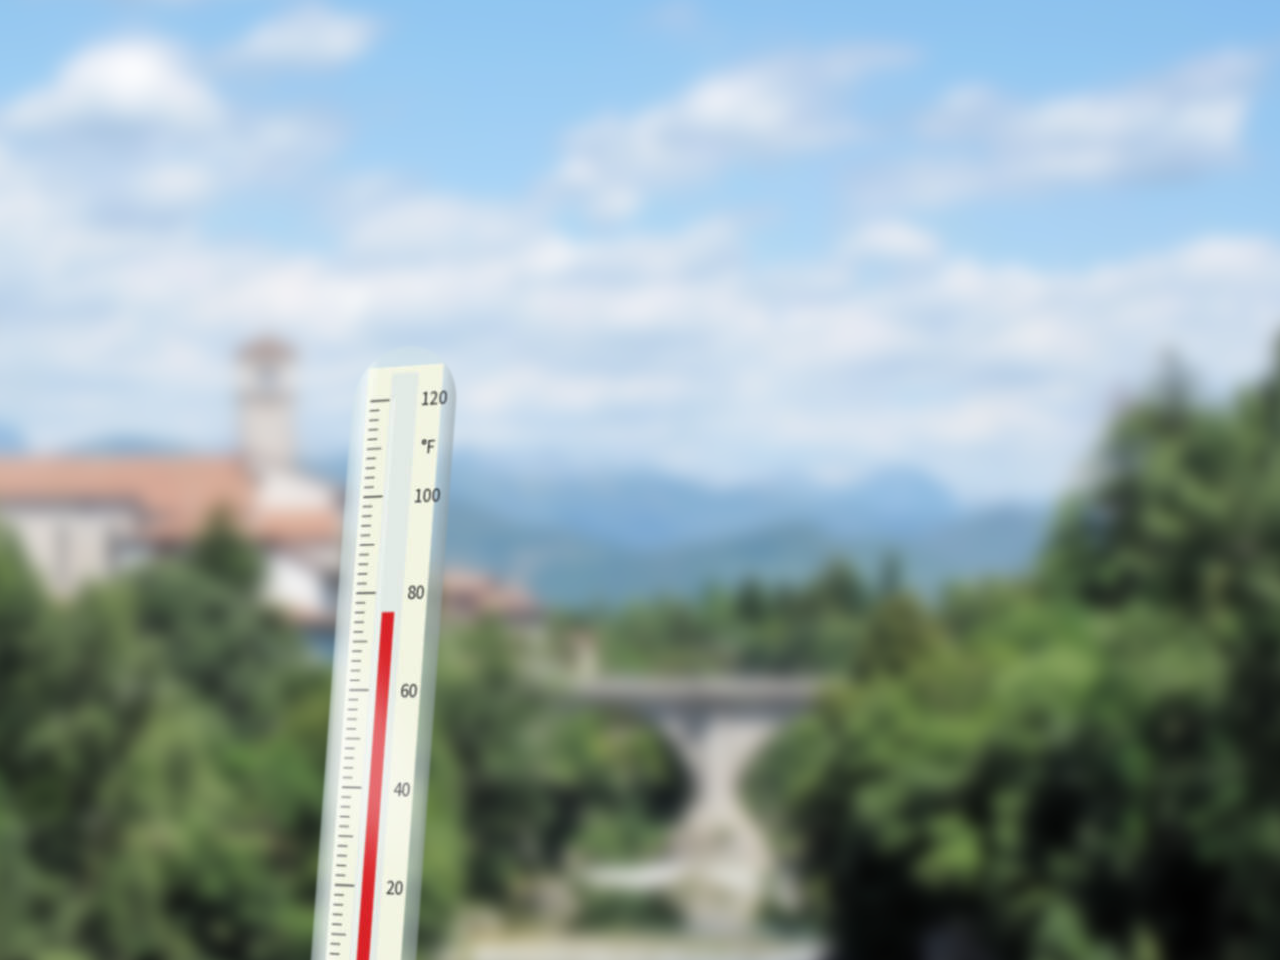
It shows 76; °F
